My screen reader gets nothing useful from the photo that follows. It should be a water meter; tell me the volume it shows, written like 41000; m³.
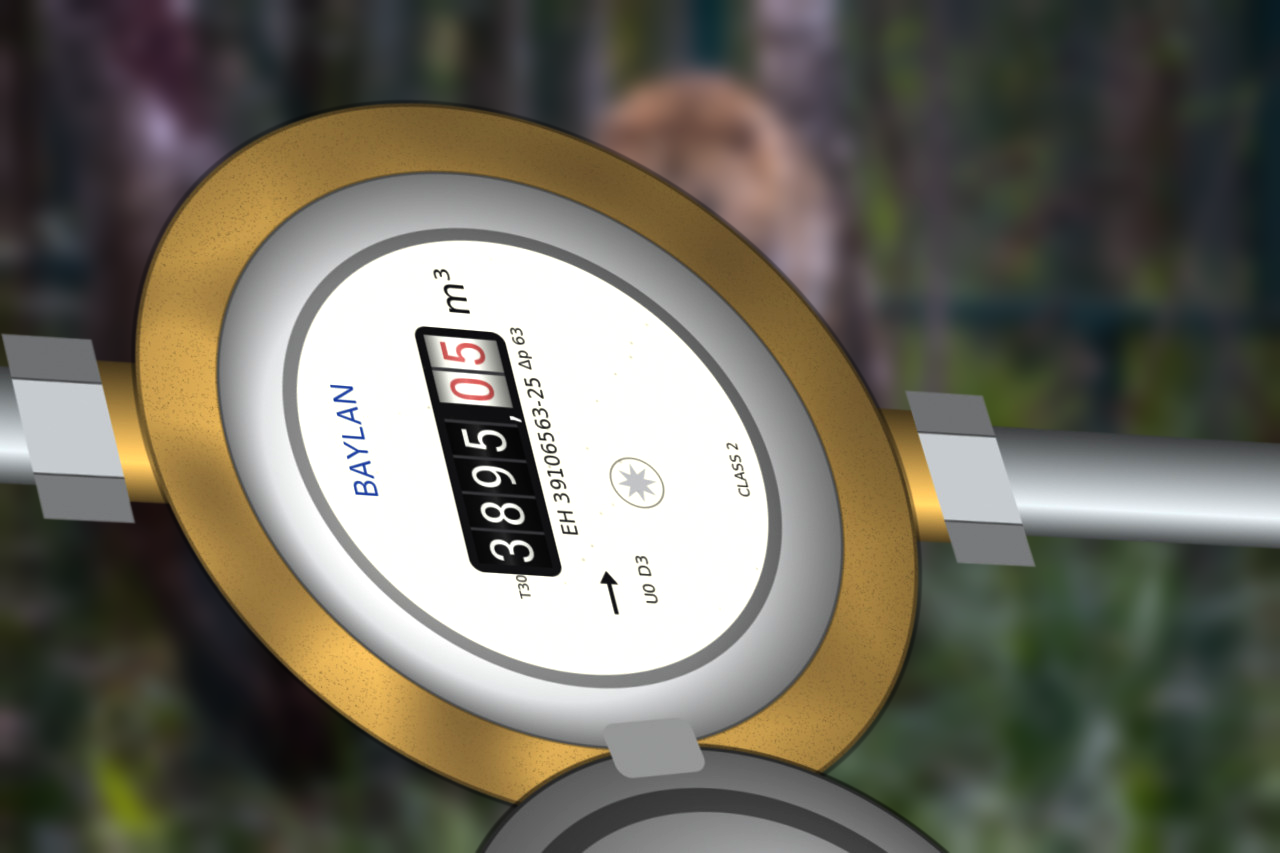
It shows 3895.05; m³
